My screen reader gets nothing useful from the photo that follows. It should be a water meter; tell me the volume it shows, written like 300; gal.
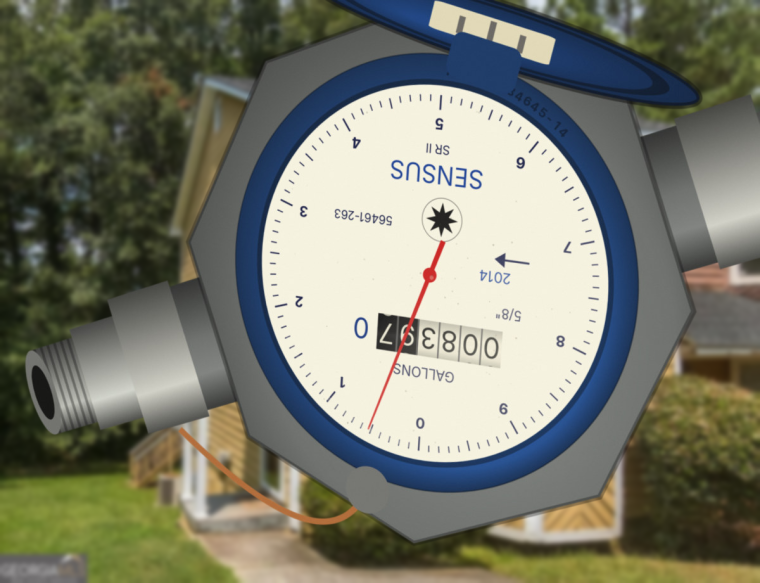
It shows 83970.5; gal
